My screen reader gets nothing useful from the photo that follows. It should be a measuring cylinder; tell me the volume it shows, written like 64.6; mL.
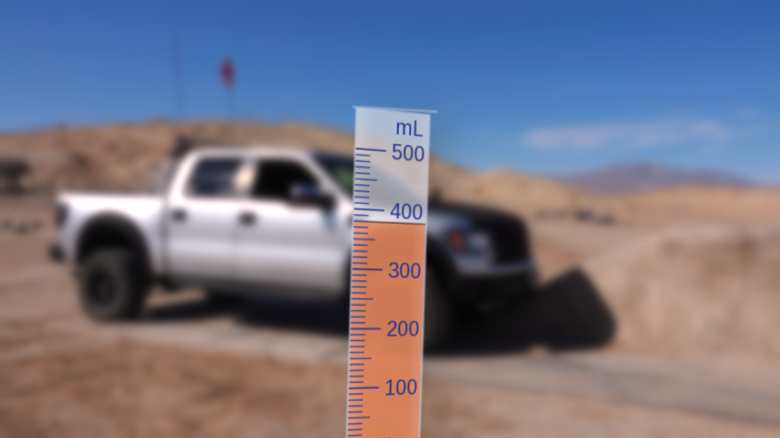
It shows 380; mL
